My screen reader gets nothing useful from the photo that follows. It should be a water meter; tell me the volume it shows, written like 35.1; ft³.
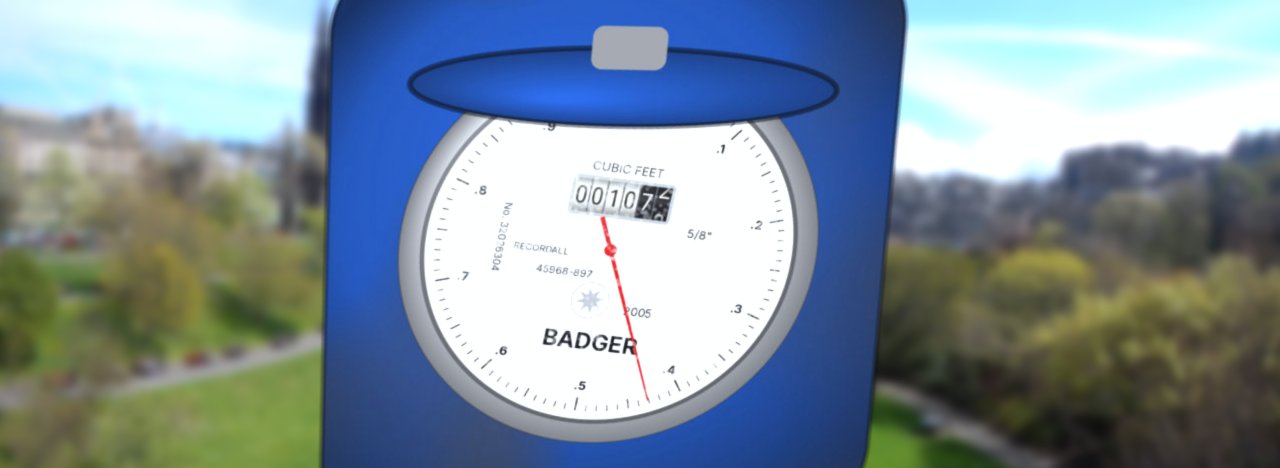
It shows 1072.43; ft³
